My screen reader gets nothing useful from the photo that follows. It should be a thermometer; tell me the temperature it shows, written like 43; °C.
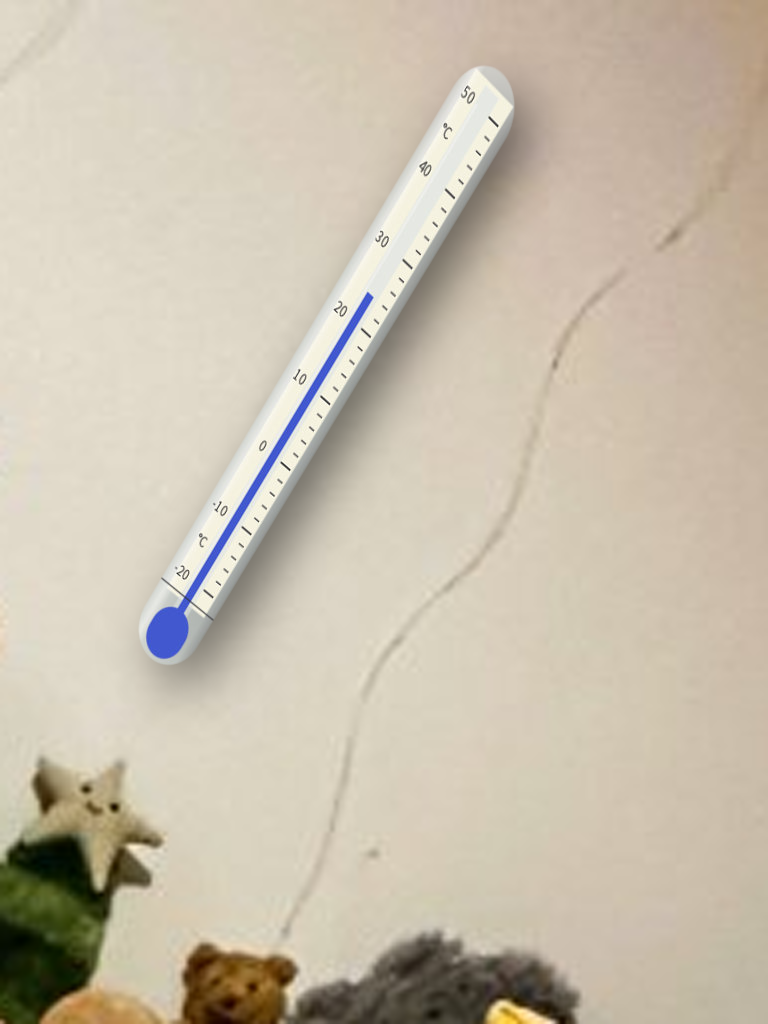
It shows 24; °C
